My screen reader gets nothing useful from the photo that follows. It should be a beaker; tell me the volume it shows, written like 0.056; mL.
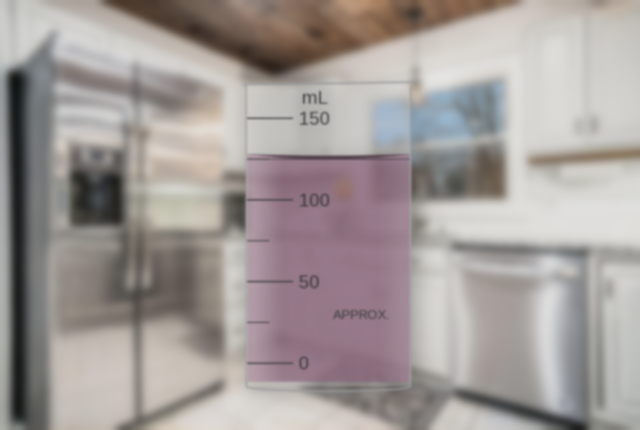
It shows 125; mL
